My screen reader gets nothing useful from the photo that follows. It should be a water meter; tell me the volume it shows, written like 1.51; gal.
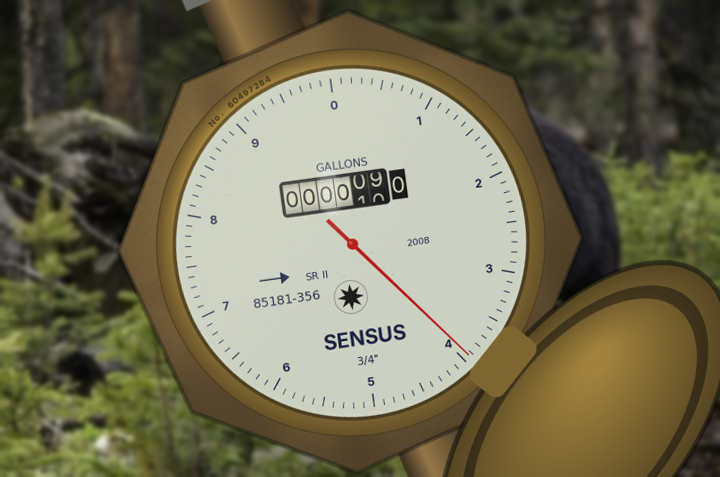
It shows 93.9; gal
